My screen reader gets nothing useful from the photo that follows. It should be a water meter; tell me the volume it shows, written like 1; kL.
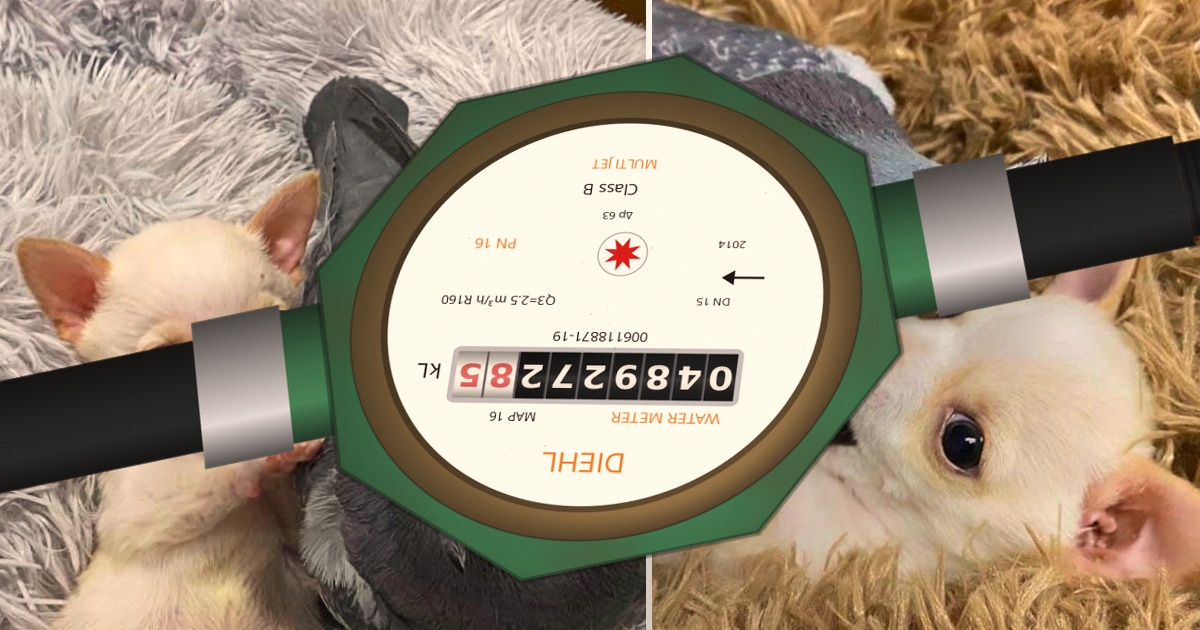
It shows 489272.85; kL
